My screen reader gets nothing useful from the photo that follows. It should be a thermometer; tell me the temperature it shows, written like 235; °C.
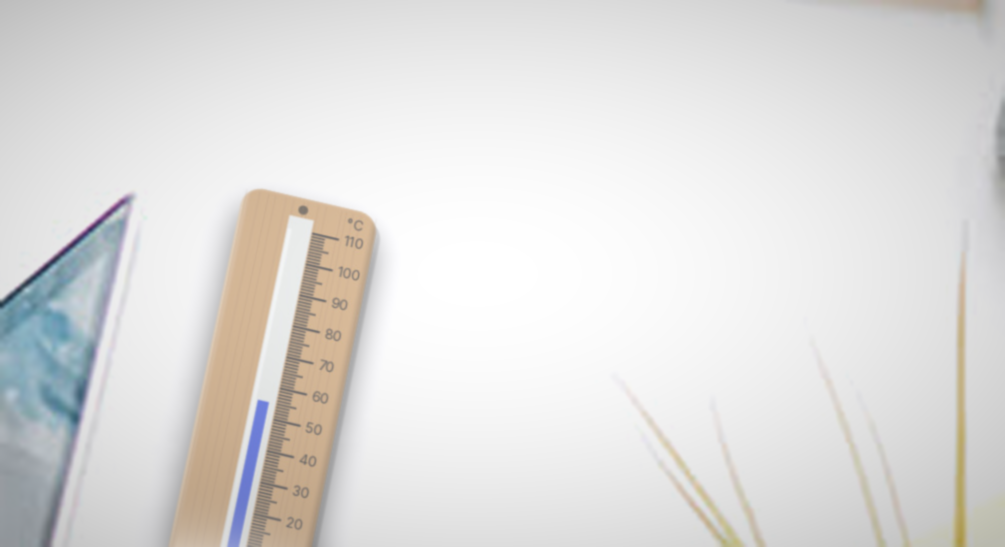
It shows 55; °C
